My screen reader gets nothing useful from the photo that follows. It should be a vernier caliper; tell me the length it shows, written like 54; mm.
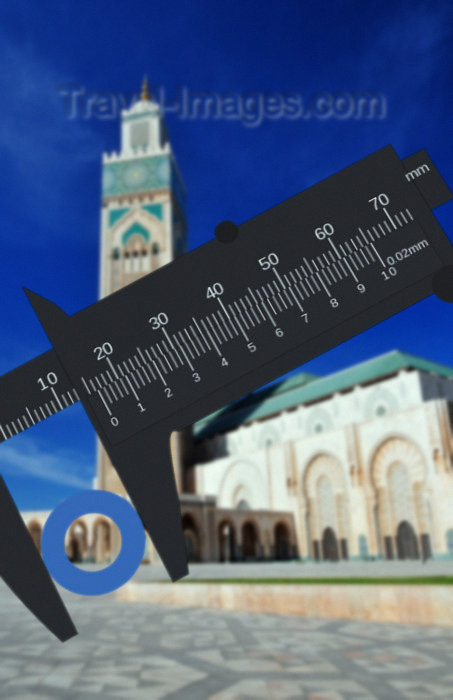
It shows 16.4; mm
